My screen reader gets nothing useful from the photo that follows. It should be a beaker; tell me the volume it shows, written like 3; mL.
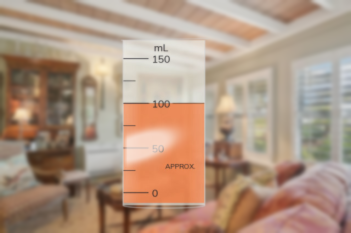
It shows 100; mL
